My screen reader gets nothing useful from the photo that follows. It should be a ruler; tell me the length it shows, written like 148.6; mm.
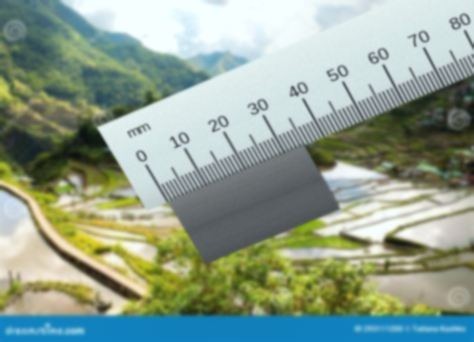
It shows 35; mm
